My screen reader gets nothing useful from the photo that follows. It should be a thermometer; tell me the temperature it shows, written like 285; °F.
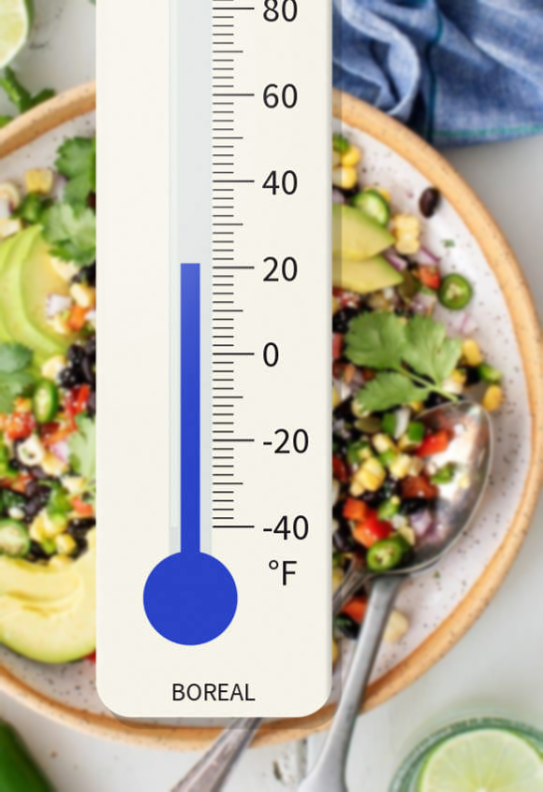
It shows 21; °F
